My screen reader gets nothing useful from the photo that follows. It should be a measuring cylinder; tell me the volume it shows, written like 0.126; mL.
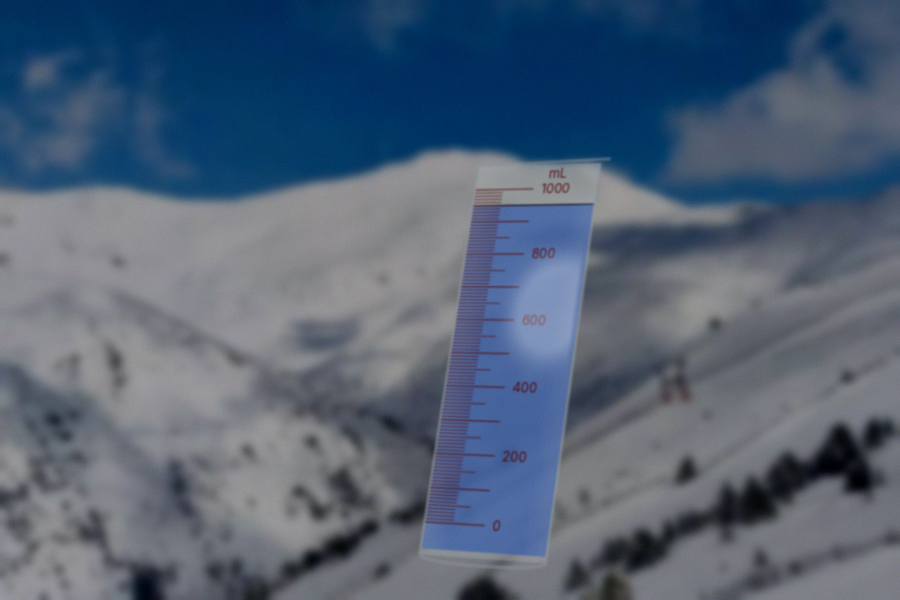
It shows 950; mL
